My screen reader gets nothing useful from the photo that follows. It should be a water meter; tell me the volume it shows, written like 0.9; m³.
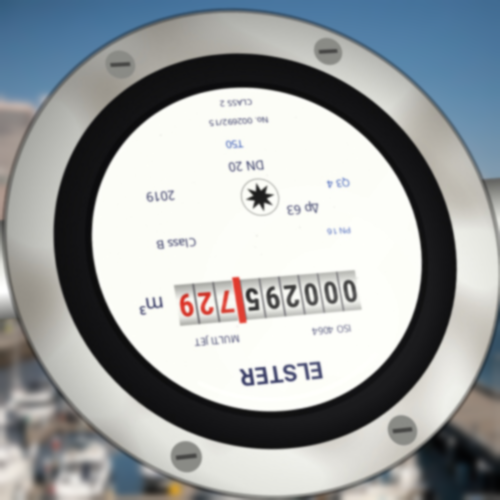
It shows 295.729; m³
